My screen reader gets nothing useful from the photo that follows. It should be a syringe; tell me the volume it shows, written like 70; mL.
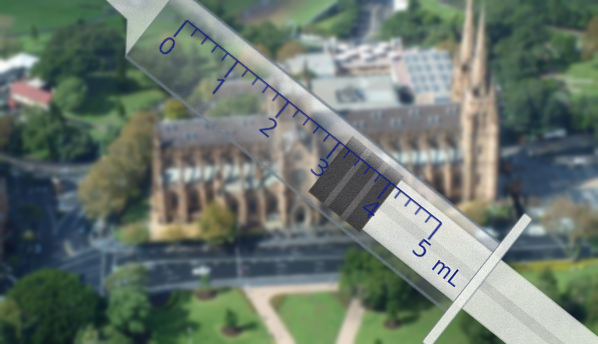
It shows 3.1; mL
